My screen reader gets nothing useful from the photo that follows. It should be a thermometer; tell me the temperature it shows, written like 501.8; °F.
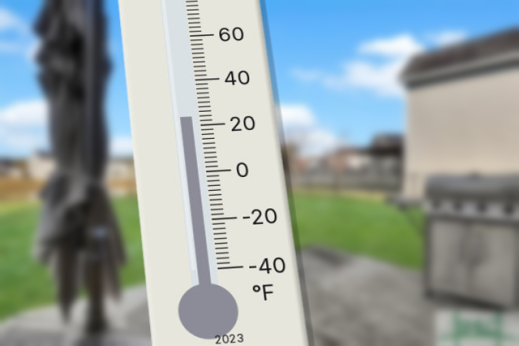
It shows 24; °F
